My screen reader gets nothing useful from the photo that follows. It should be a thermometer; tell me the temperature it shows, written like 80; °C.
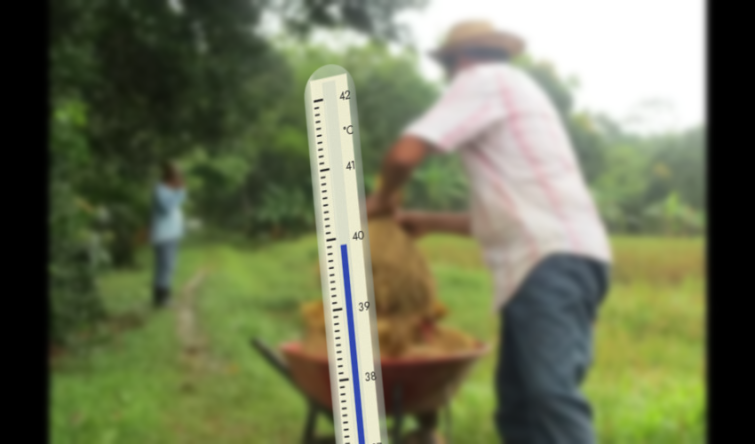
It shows 39.9; °C
